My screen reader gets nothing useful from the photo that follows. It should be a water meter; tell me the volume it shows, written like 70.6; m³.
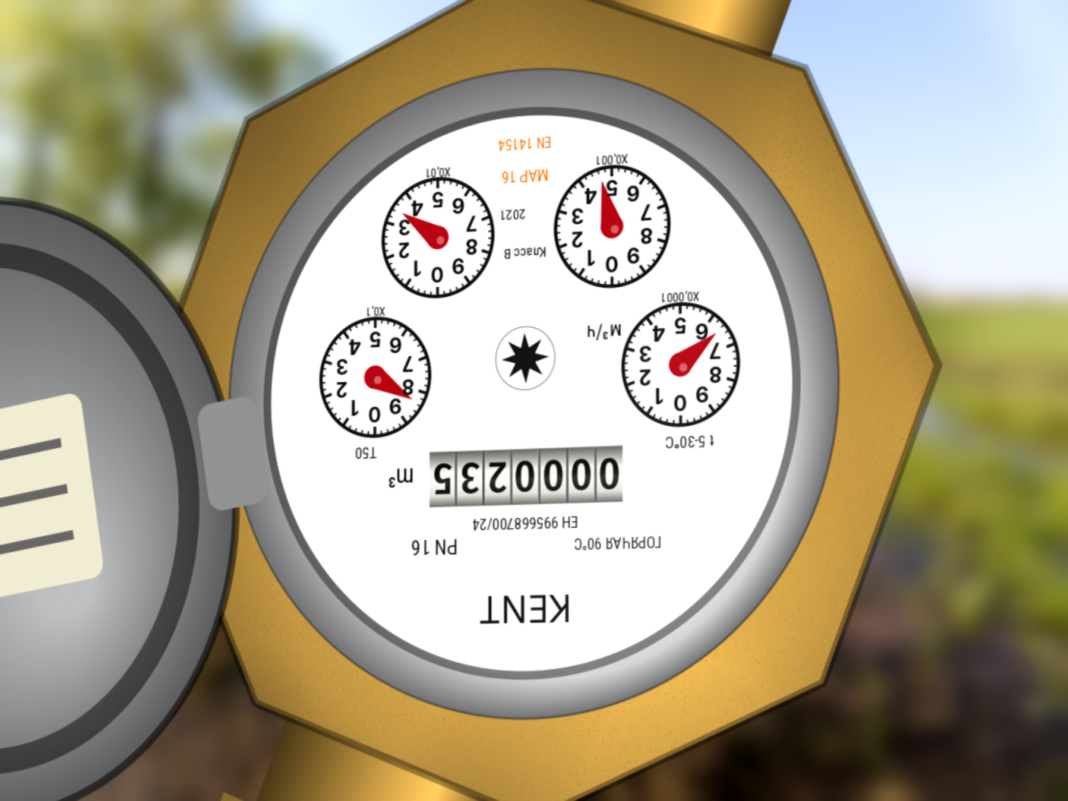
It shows 235.8346; m³
